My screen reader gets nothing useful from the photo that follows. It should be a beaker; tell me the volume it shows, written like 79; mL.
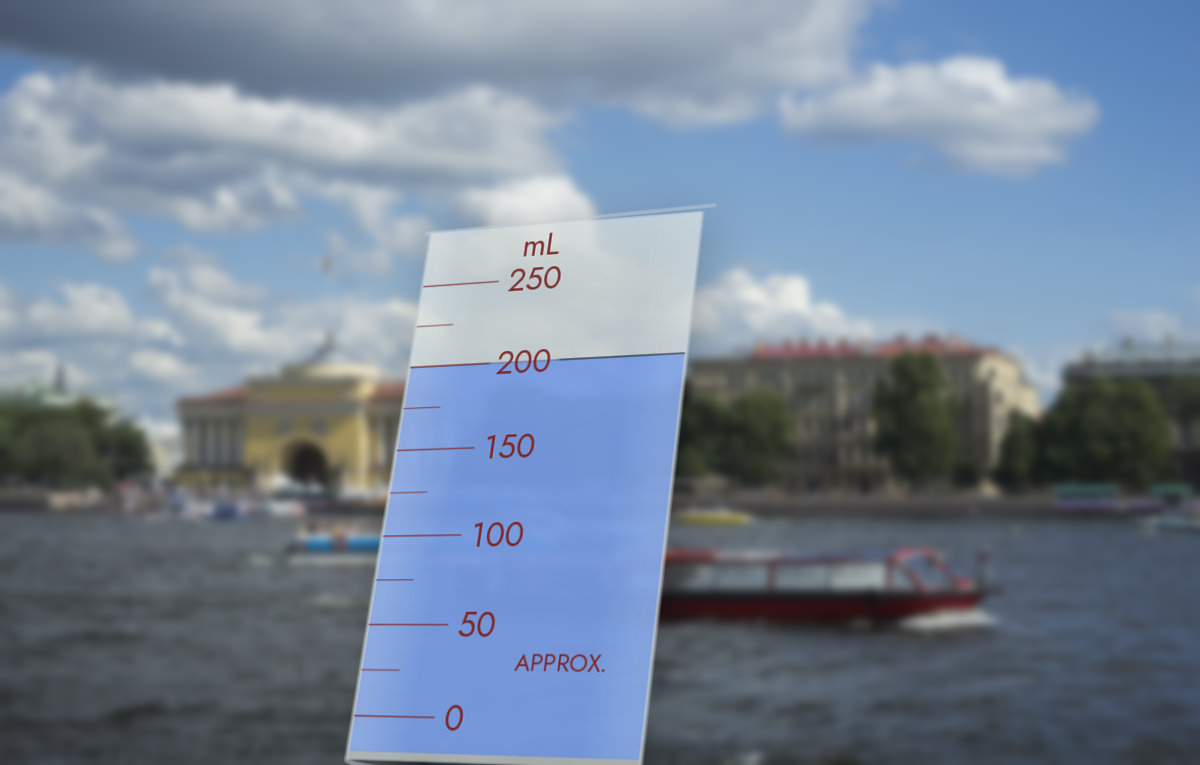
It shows 200; mL
